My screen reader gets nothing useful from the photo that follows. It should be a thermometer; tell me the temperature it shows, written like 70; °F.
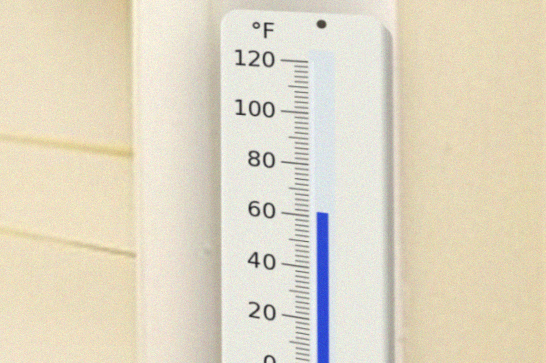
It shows 62; °F
